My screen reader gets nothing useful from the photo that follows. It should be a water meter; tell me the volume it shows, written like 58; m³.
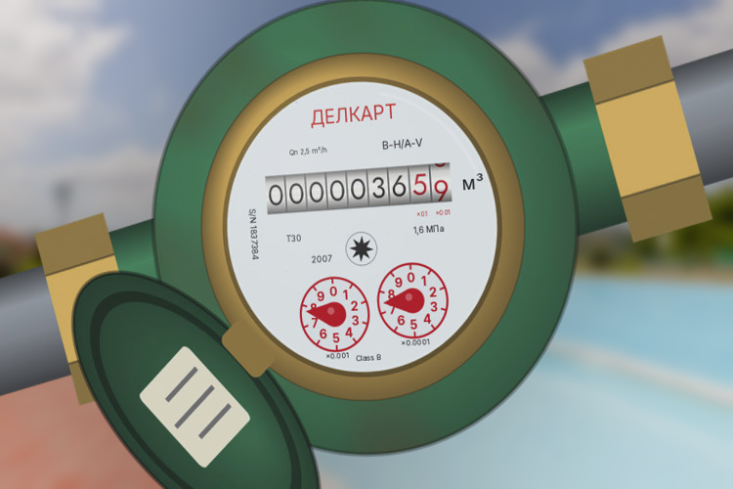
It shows 36.5877; m³
